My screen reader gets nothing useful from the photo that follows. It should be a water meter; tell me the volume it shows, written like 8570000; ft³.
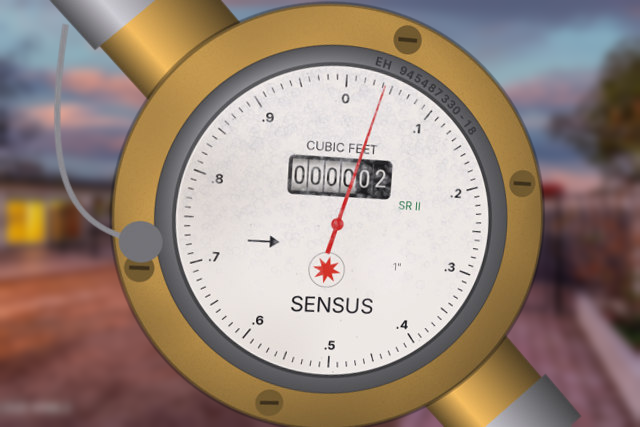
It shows 2.04; ft³
